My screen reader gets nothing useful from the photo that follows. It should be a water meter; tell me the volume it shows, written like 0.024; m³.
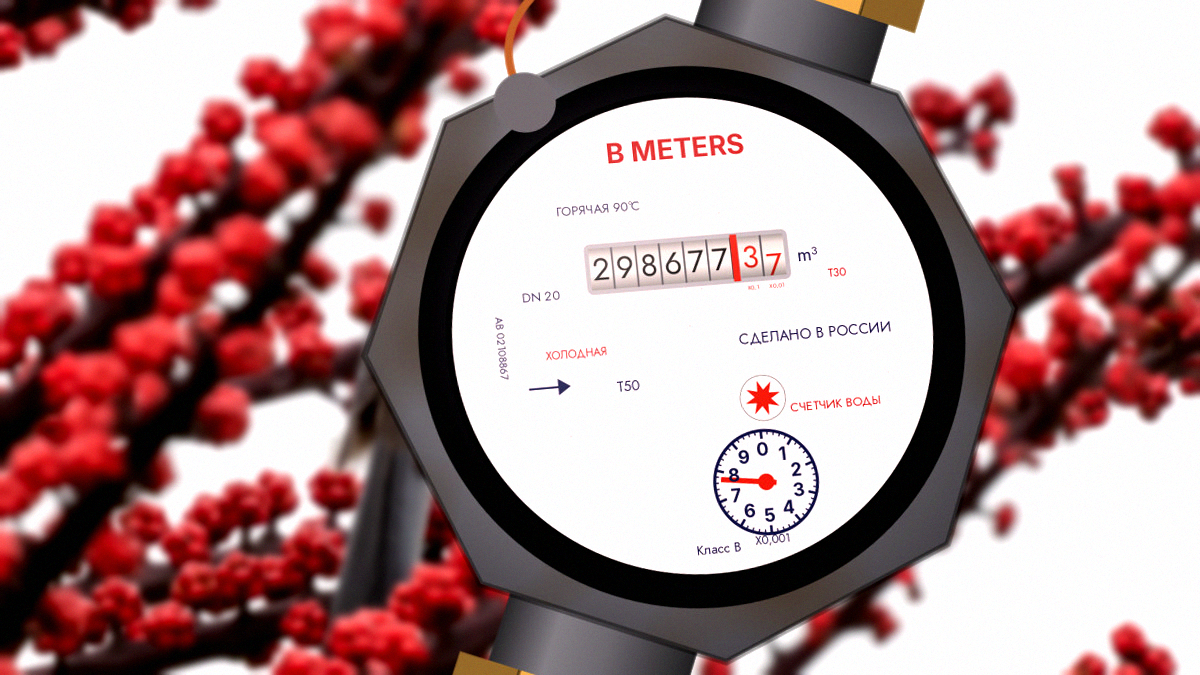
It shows 298677.367; m³
